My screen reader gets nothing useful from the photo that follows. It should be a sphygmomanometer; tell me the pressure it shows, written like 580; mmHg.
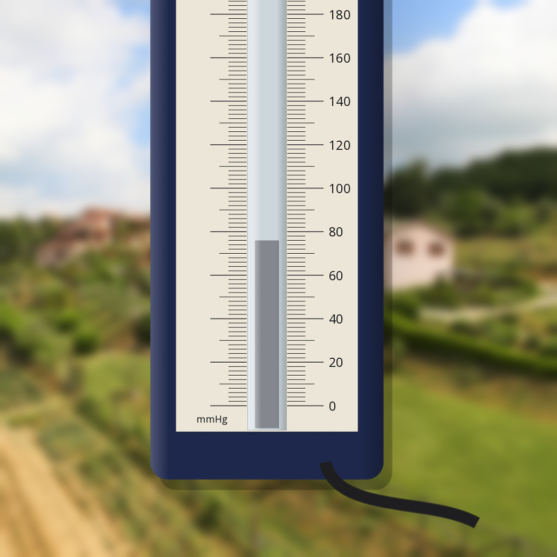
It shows 76; mmHg
